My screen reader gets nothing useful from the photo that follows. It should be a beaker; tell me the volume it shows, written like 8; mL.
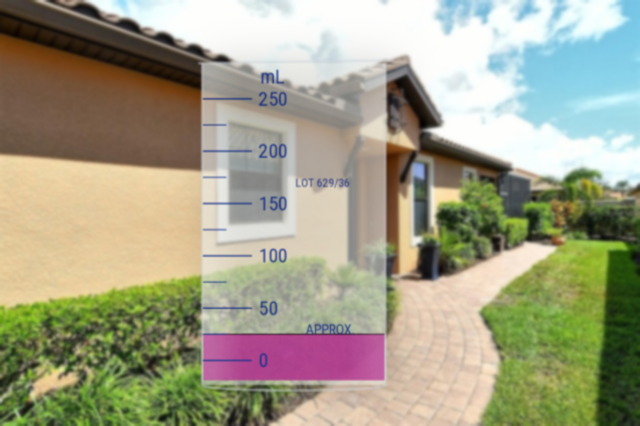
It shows 25; mL
